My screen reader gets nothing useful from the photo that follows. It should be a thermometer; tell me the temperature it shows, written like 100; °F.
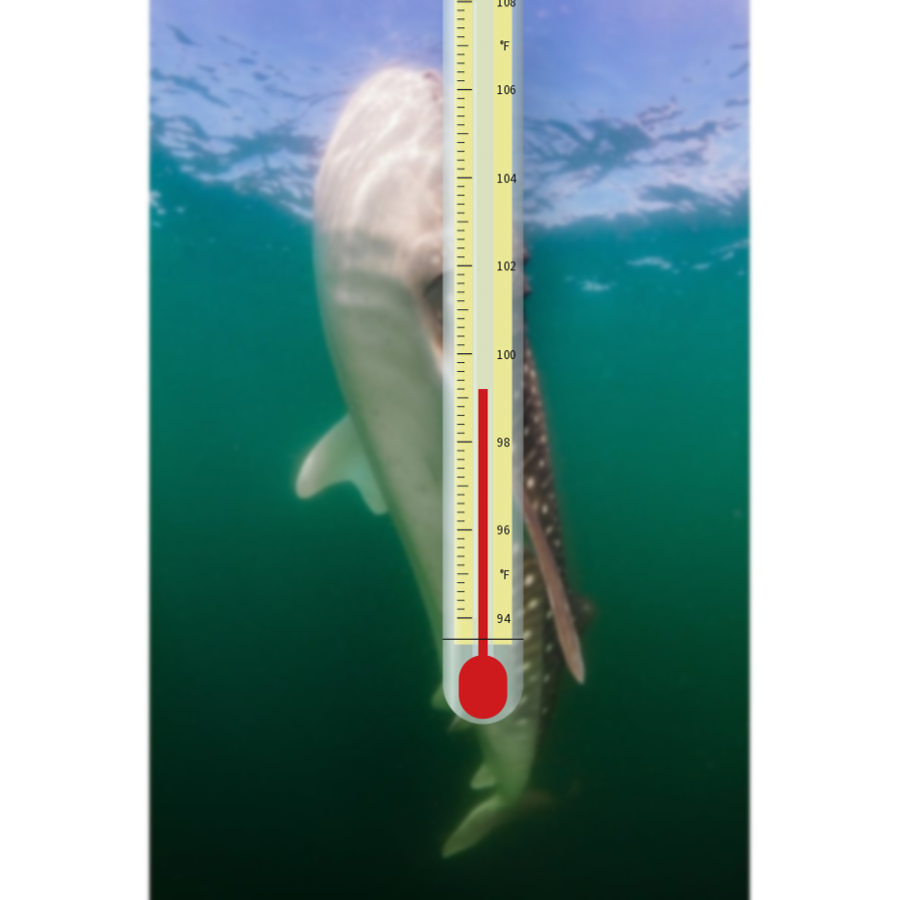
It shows 99.2; °F
